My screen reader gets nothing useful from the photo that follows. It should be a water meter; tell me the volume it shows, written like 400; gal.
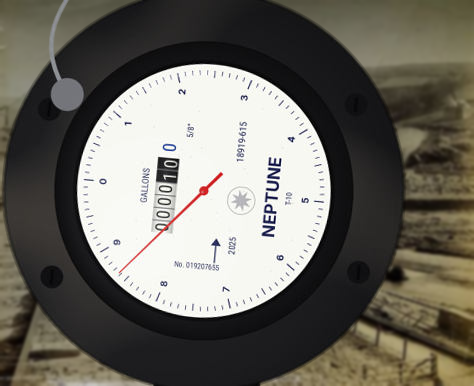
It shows 98.6; gal
